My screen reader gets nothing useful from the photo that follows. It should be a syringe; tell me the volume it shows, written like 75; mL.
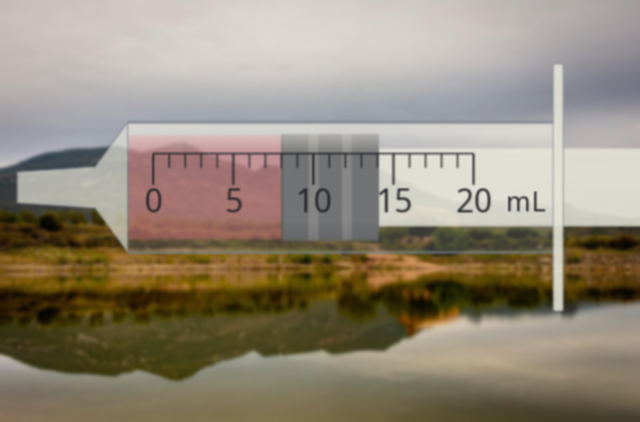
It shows 8; mL
